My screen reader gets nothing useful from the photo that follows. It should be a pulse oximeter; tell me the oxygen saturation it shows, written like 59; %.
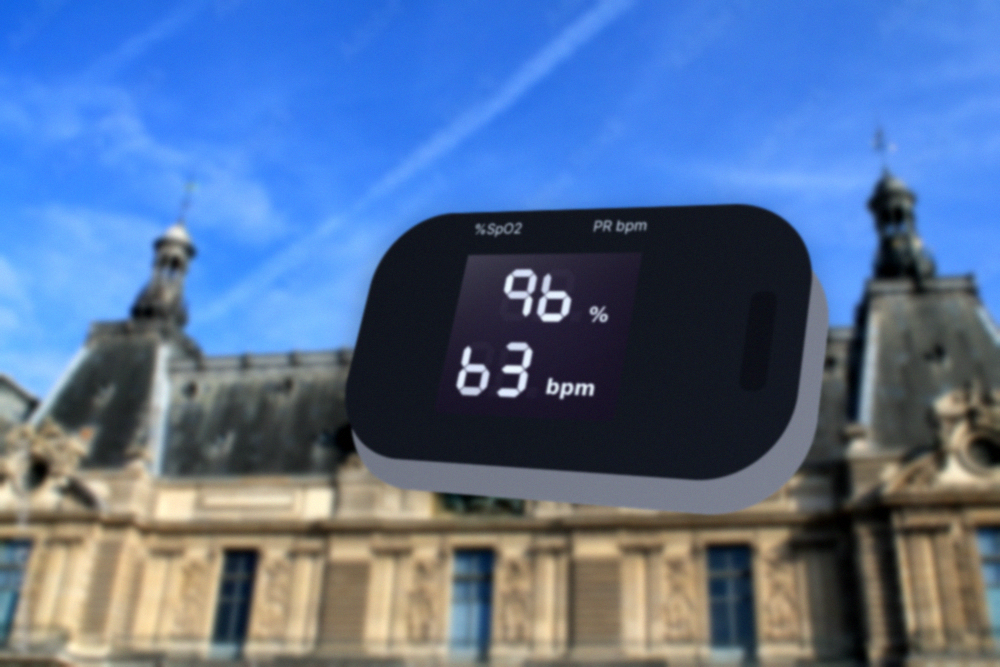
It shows 96; %
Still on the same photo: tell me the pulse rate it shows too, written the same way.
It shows 63; bpm
